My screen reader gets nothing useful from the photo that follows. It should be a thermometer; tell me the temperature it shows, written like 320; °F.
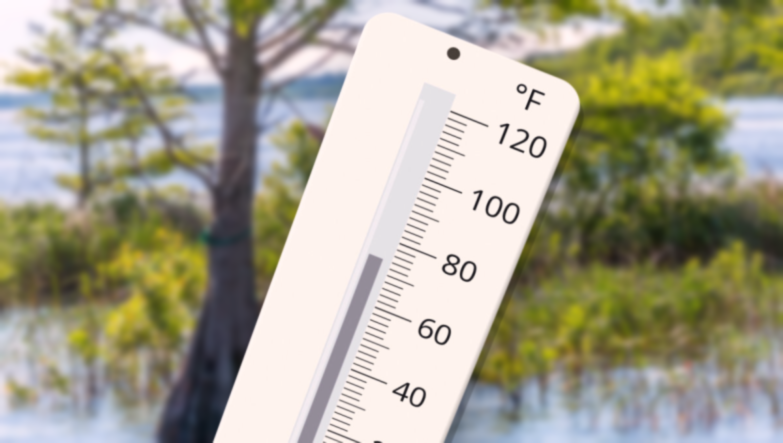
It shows 74; °F
